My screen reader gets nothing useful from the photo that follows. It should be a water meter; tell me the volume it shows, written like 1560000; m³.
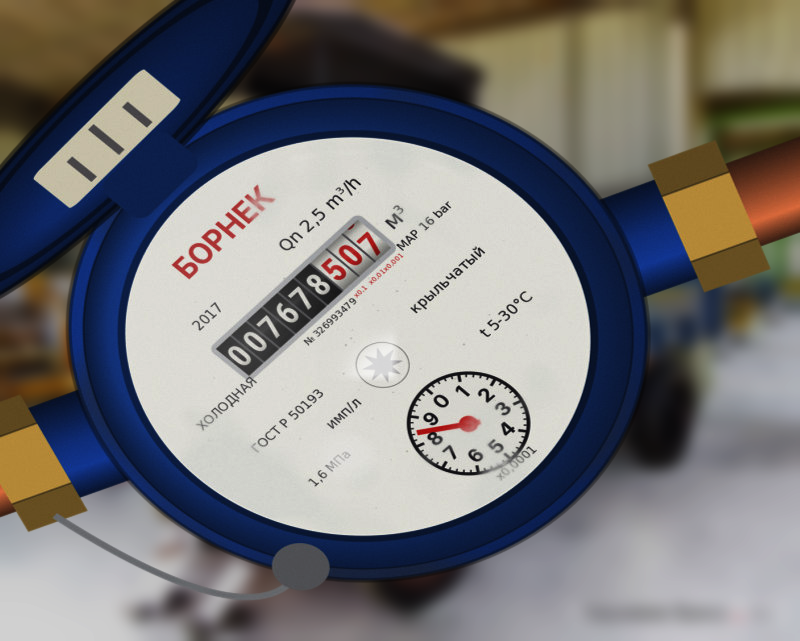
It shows 7678.5068; m³
